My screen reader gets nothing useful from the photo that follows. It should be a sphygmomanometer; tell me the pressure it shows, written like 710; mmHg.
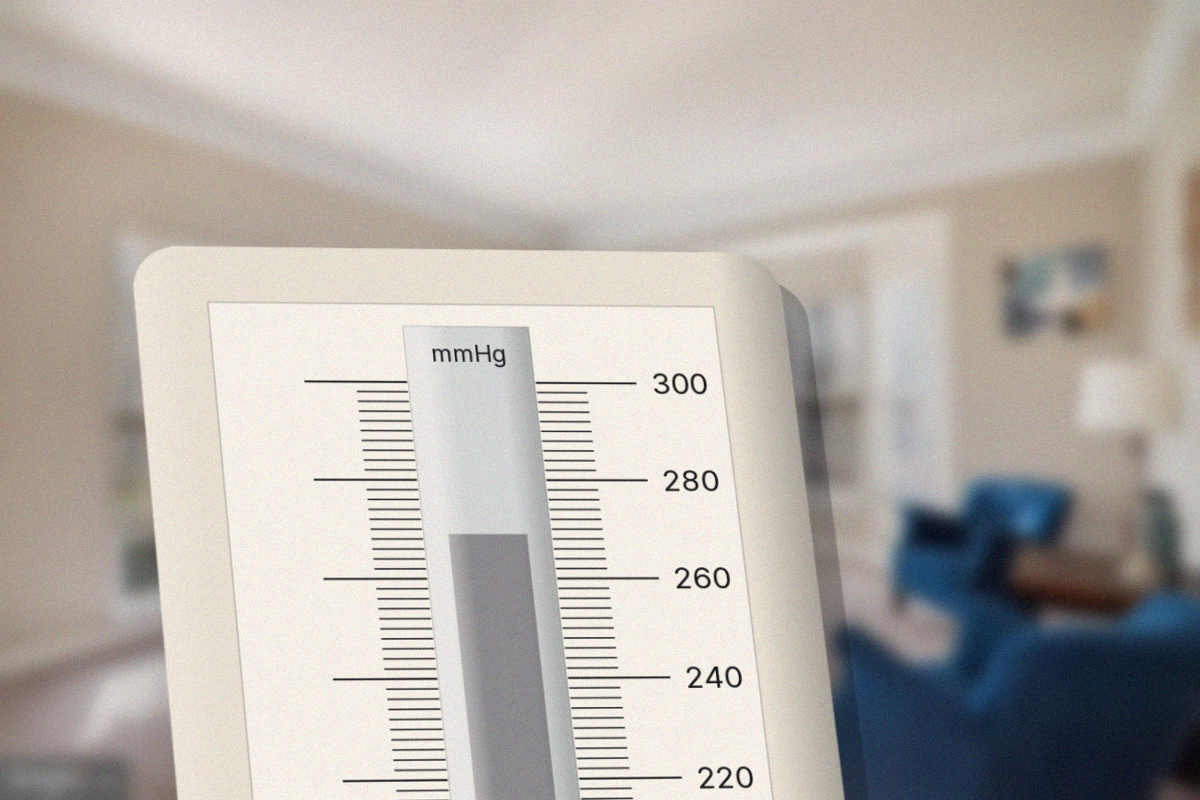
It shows 269; mmHg
